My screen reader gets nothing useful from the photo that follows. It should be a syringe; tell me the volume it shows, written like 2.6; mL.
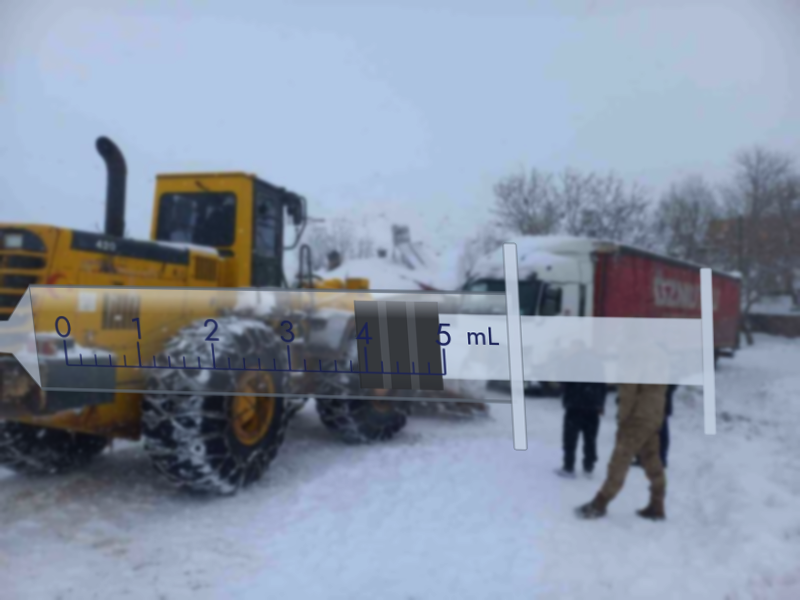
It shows 3.9; mL
